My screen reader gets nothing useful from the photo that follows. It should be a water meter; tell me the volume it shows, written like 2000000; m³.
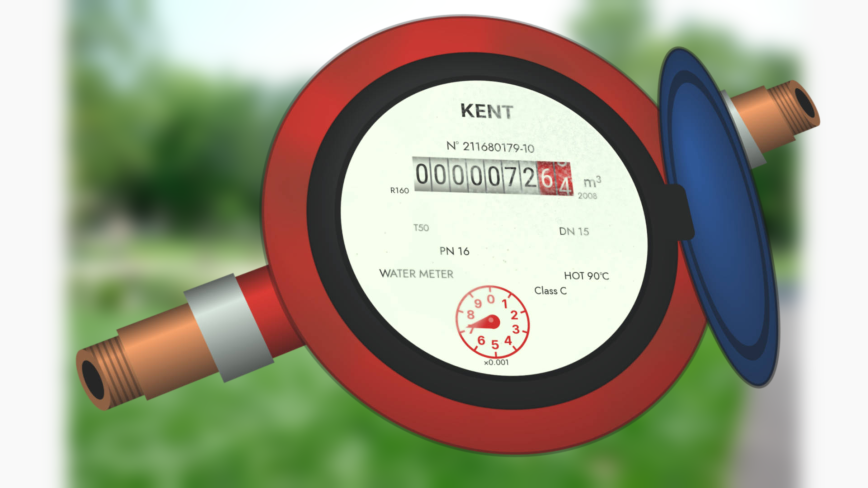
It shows 72.637; m³
